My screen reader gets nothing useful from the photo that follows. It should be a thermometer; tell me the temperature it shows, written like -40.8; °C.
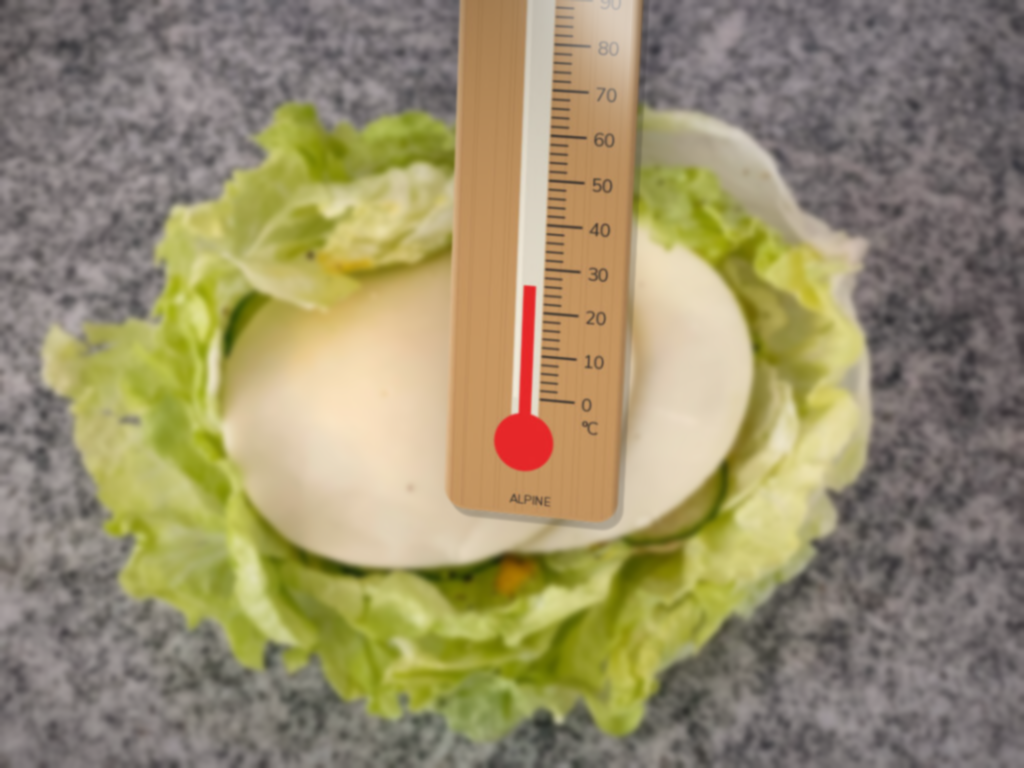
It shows 26; °C
